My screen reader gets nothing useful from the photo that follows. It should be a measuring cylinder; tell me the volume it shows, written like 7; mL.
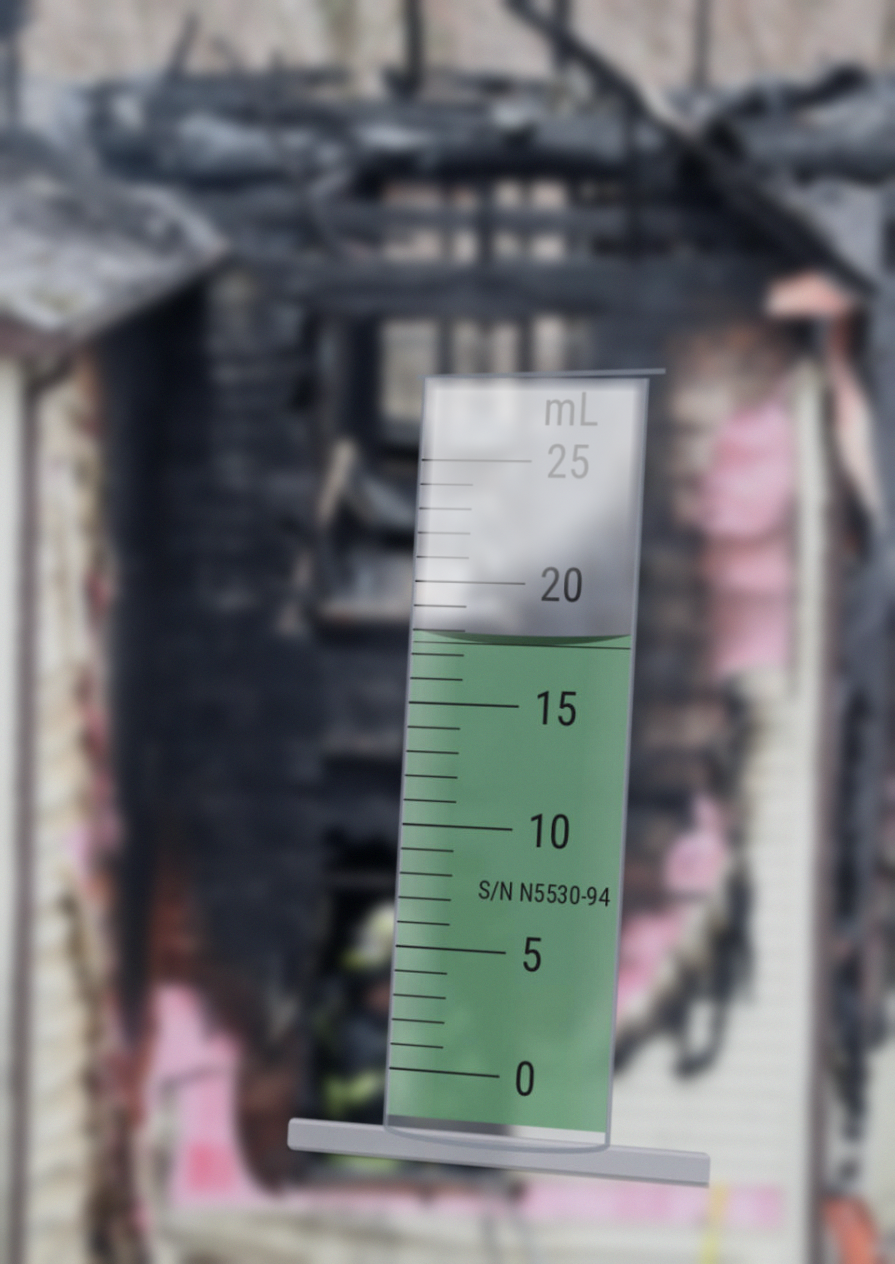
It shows 17.5; mL
